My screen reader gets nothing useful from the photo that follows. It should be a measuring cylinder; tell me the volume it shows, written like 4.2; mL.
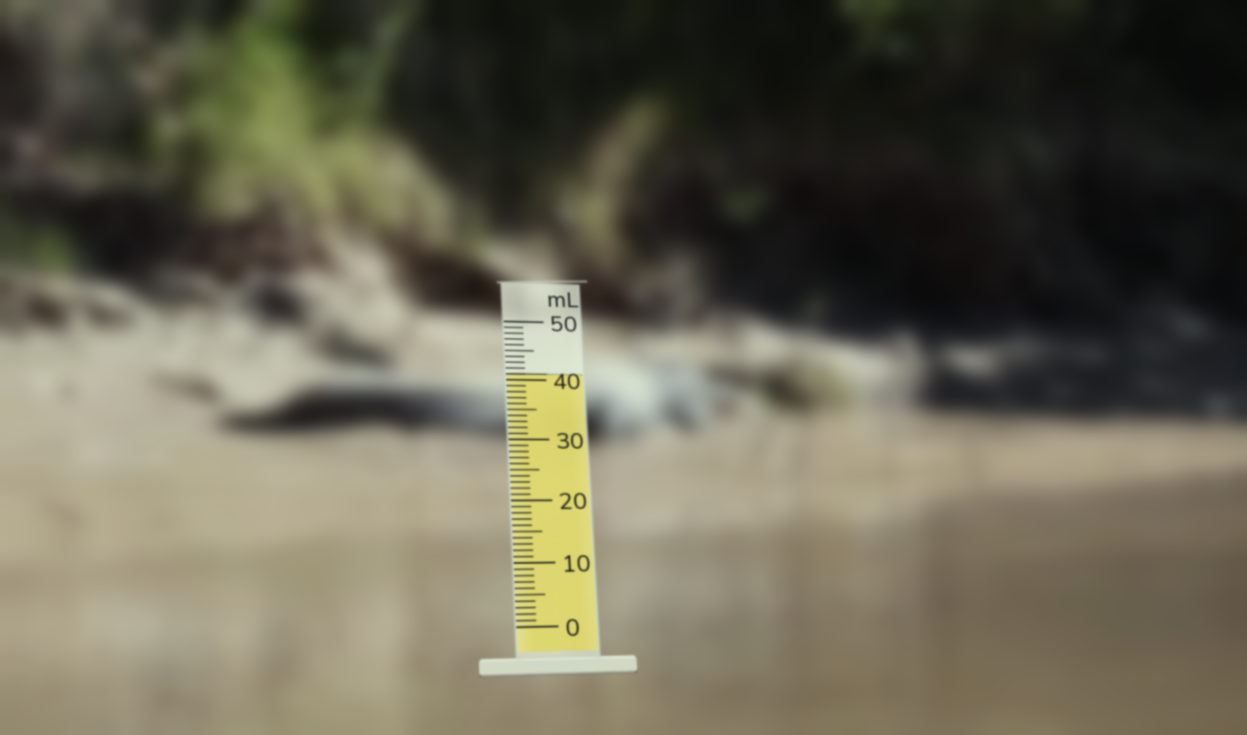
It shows 41; mL
